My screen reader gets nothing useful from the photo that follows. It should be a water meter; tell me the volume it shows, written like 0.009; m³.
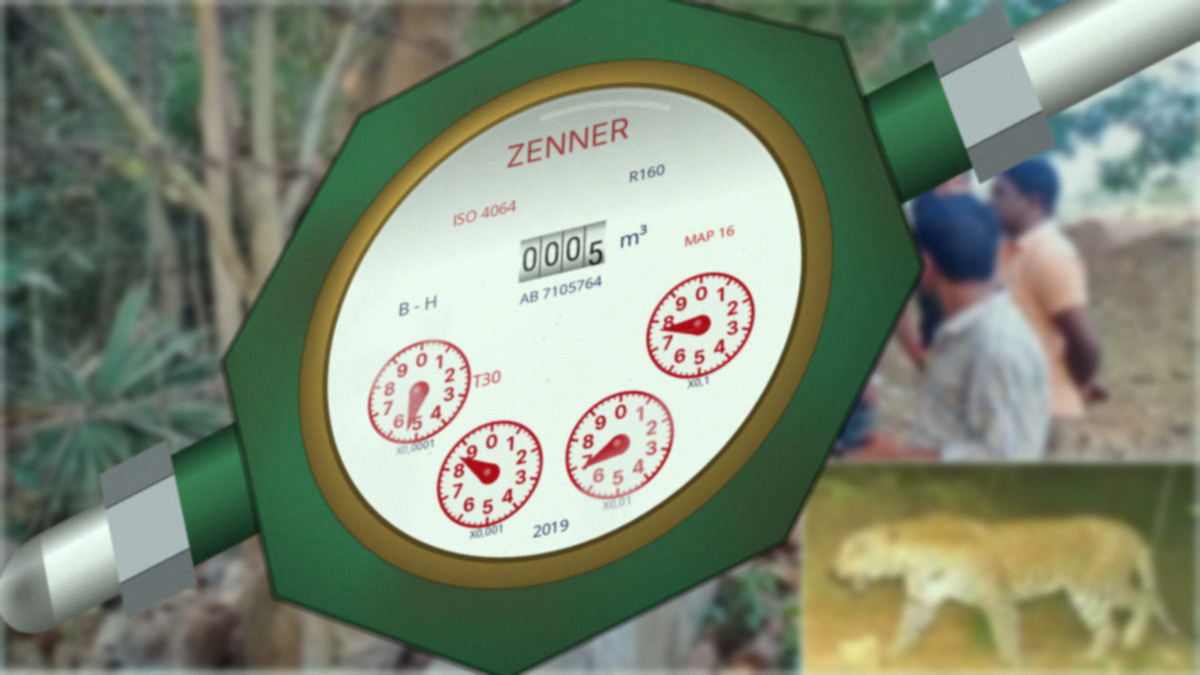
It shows 4.7685; m³
